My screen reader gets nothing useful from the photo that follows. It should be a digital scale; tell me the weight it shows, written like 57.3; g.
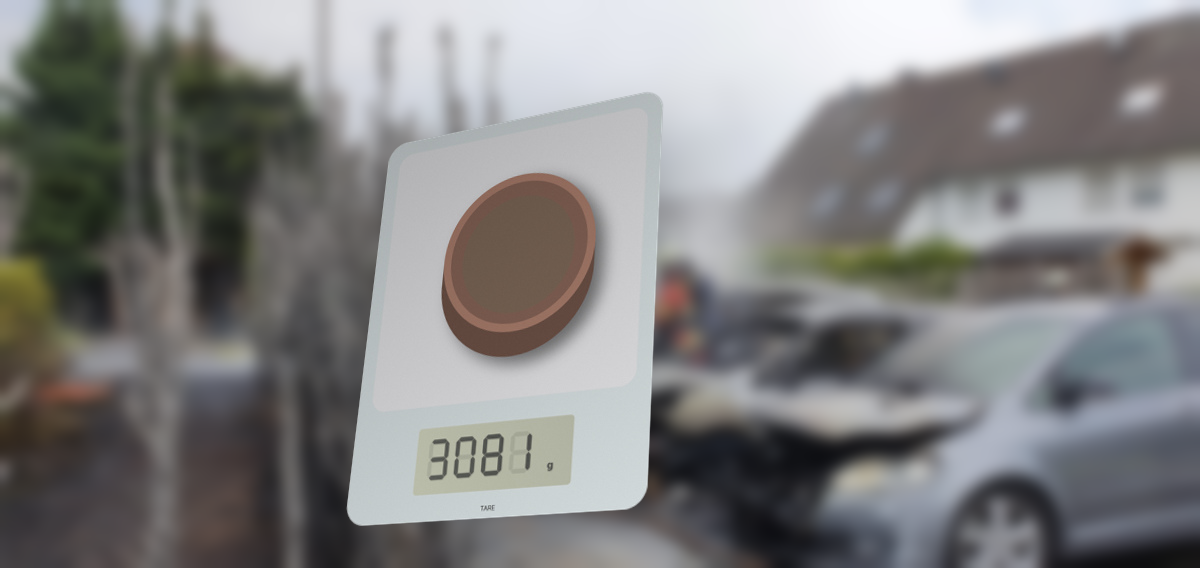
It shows 3081; g
